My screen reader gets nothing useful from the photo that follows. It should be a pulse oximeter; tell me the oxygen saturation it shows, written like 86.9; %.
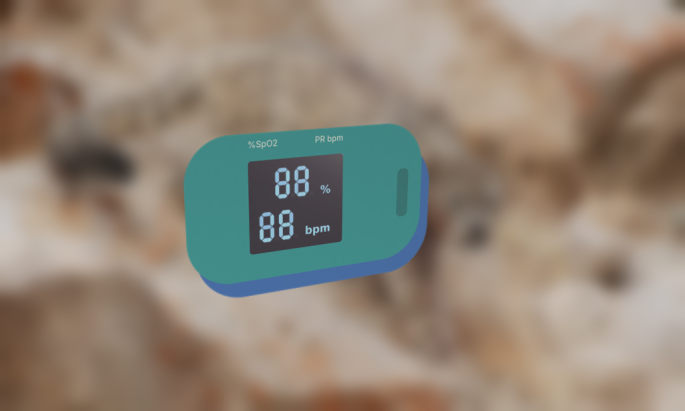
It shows 88; %
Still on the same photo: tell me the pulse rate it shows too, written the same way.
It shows 88; bpm
